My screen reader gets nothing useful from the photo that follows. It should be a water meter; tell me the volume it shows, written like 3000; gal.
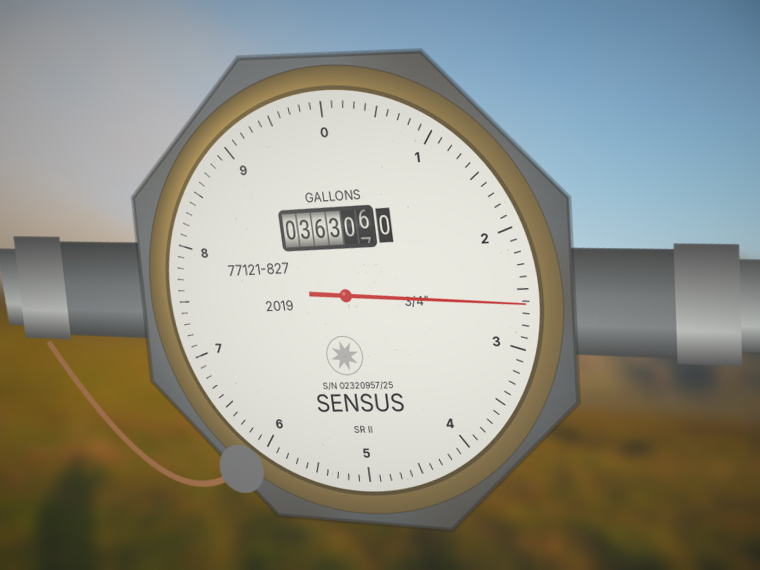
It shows 363062.6; gal
